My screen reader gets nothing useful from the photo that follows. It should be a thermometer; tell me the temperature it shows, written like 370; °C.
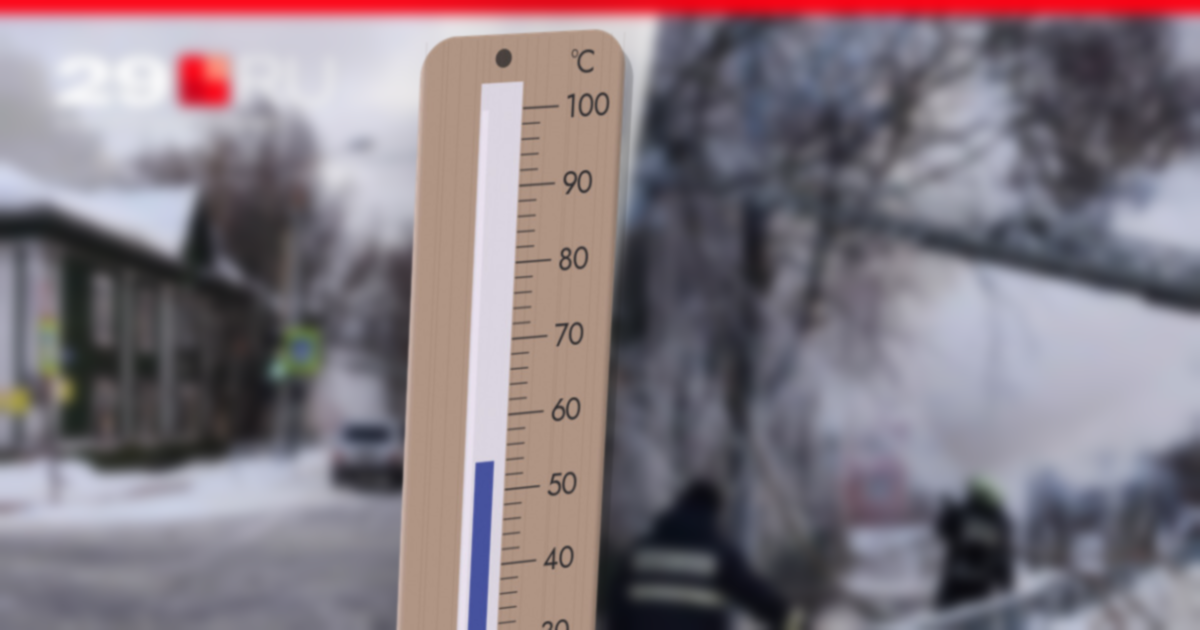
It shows 54; °C
